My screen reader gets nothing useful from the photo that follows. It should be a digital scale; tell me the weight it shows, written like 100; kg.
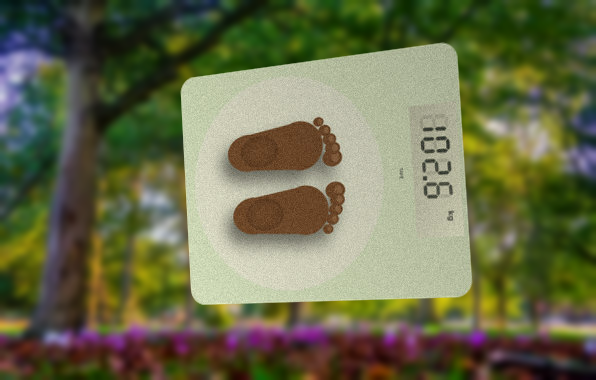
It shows 102.6; kg
